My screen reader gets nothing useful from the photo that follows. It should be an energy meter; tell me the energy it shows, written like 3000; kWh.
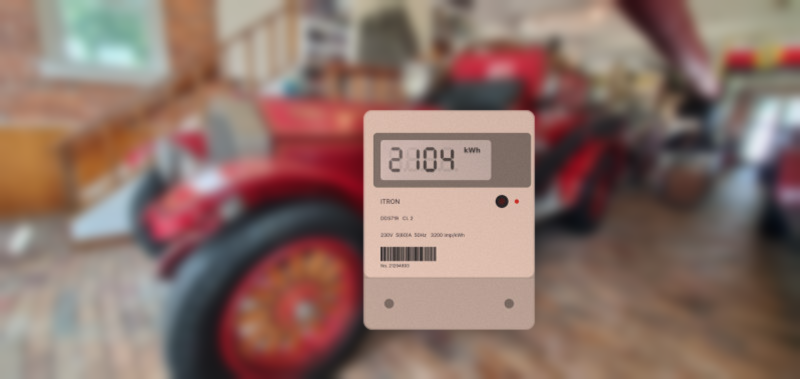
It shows 2104; kWh
